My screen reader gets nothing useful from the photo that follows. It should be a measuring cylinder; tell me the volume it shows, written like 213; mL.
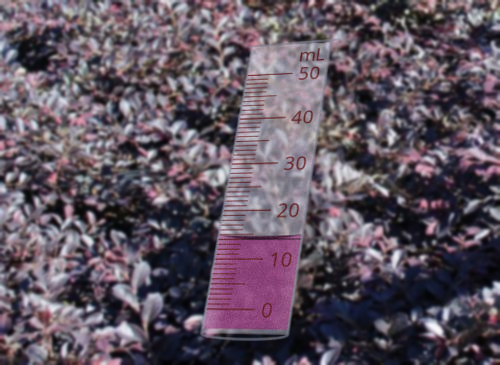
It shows 14; mL
